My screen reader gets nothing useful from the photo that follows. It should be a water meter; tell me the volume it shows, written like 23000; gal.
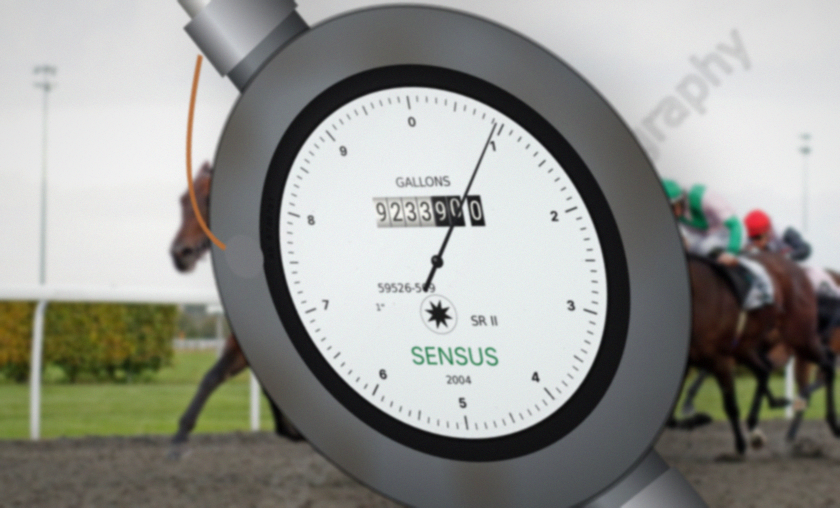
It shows 9233900.9; gal
